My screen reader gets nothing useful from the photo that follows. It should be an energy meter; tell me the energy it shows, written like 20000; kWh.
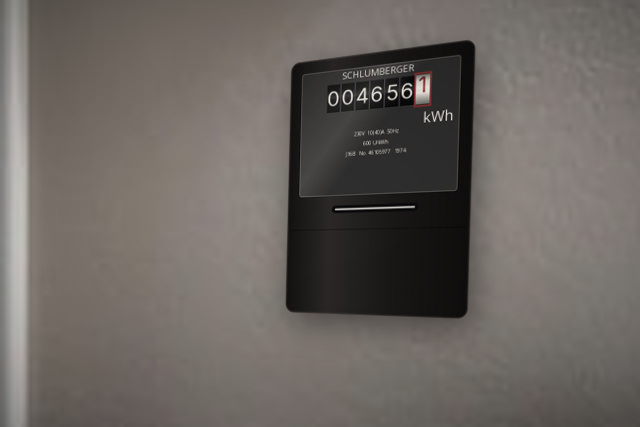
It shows 4656.1; kWh
